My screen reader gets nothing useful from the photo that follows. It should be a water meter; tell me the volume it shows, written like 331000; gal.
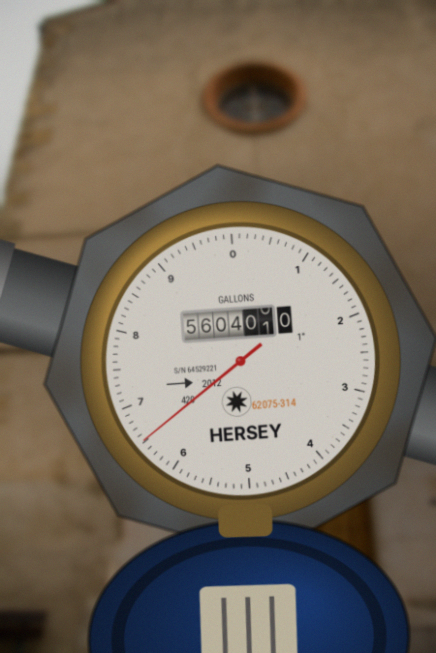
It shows 5604006.5; gal
